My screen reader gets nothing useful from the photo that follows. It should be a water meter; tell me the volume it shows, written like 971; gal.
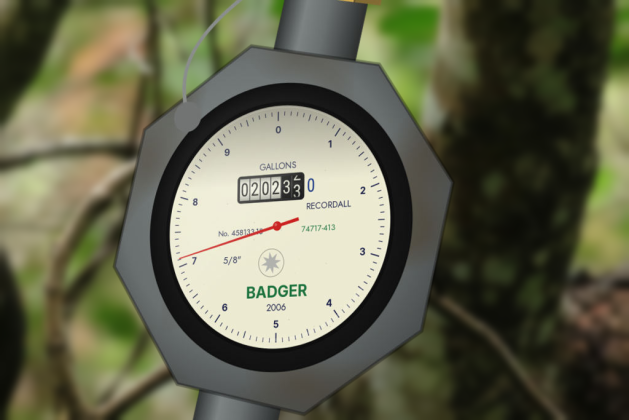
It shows 202327.1; gal
